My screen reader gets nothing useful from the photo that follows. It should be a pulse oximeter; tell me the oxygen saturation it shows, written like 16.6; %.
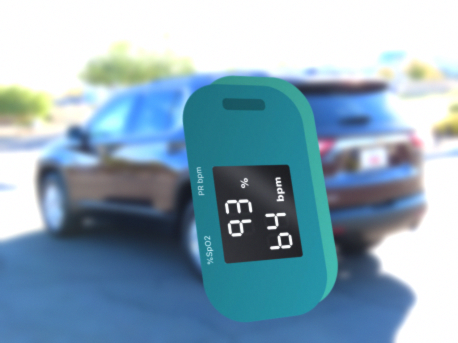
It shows 93; %
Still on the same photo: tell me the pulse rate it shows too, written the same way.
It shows 64; bpm
